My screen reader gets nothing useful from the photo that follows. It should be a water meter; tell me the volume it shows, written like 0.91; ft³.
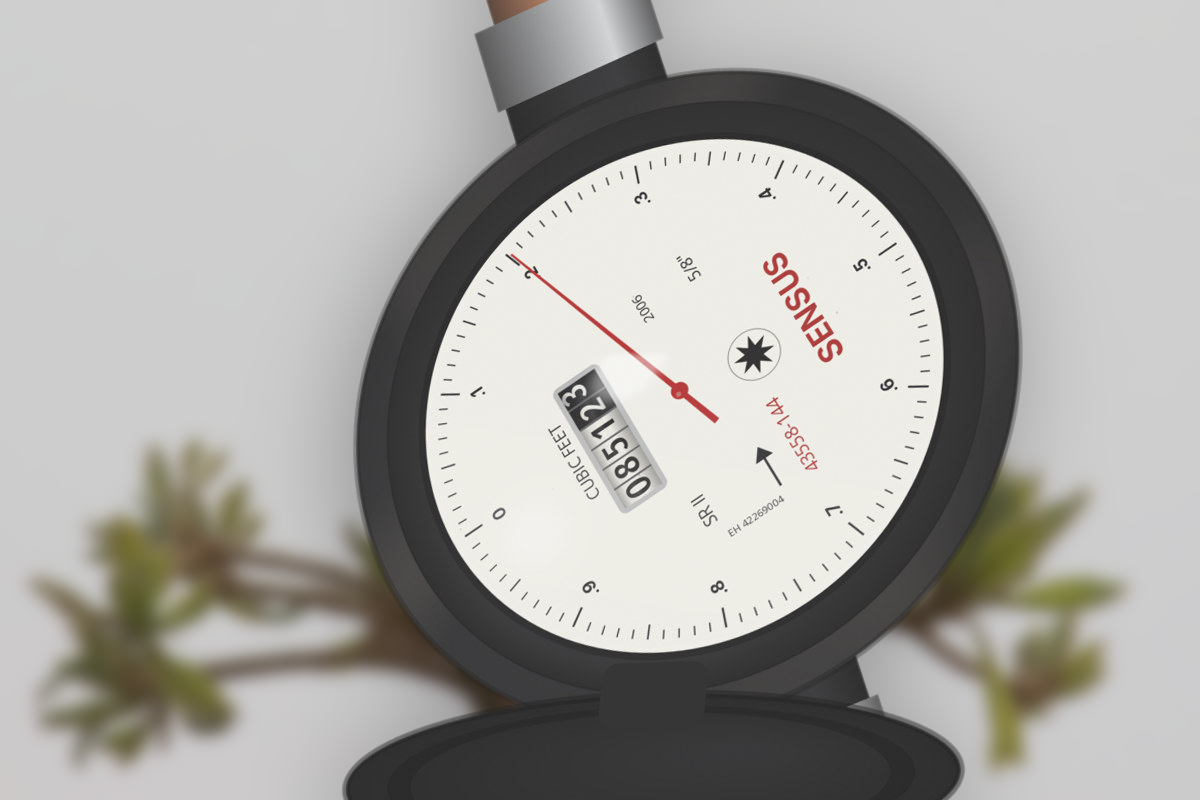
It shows 85123.20; ft³
